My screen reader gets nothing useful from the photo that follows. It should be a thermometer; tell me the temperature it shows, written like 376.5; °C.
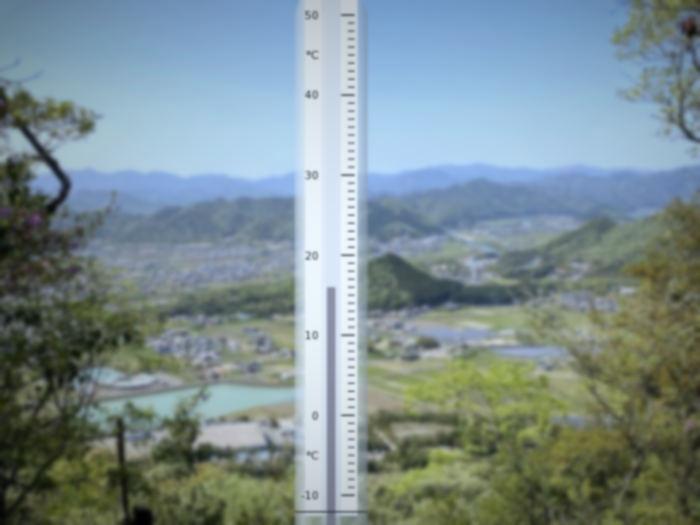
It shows 16; °C
